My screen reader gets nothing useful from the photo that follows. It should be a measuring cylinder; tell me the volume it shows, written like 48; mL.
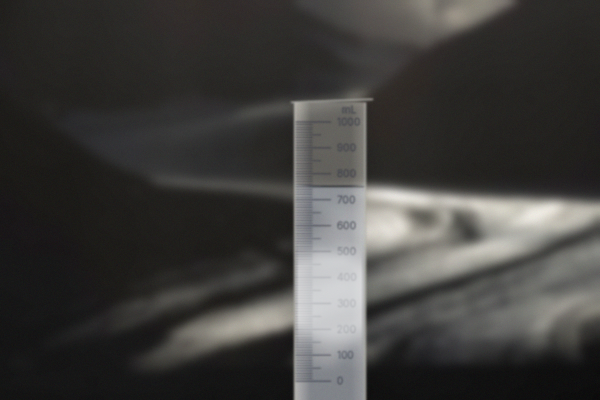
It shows 750; mL
